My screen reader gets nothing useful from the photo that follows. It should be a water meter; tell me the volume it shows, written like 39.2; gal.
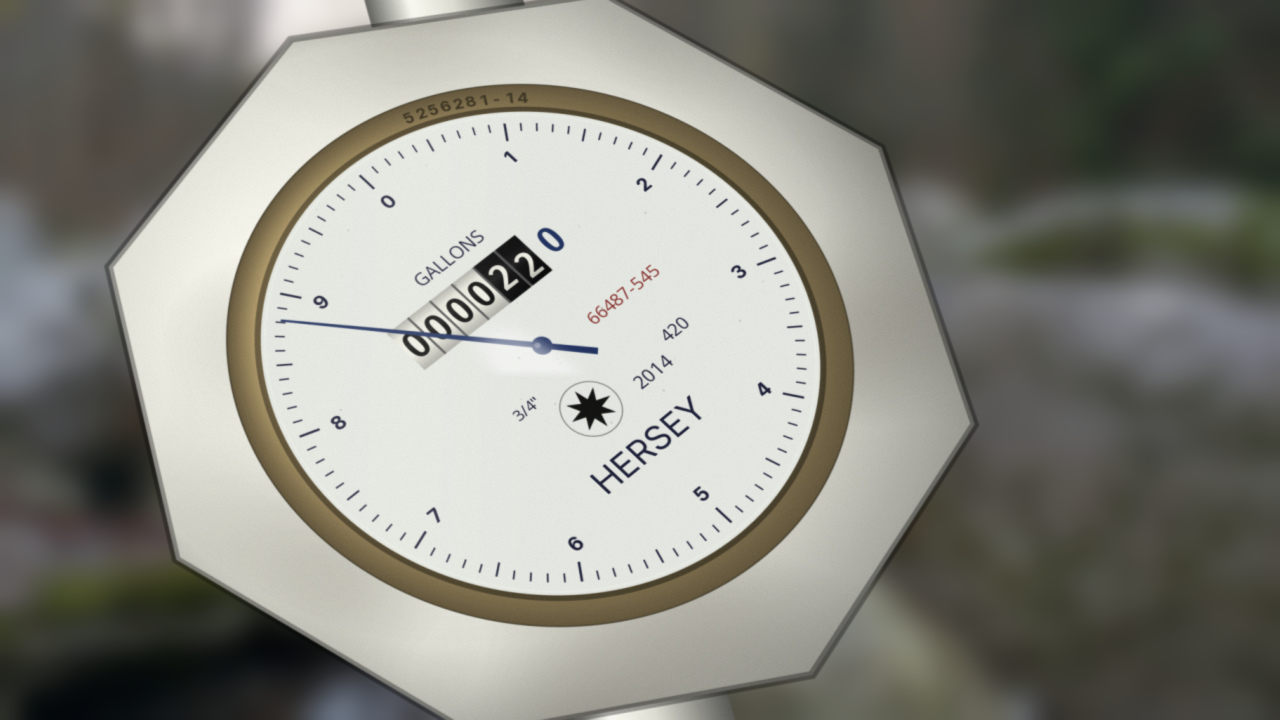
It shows 218.8; gal
